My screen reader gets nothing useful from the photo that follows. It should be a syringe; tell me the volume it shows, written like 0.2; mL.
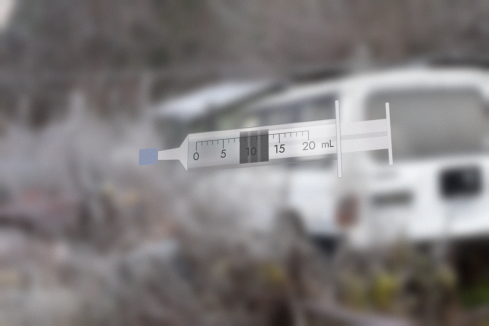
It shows 8; mL
